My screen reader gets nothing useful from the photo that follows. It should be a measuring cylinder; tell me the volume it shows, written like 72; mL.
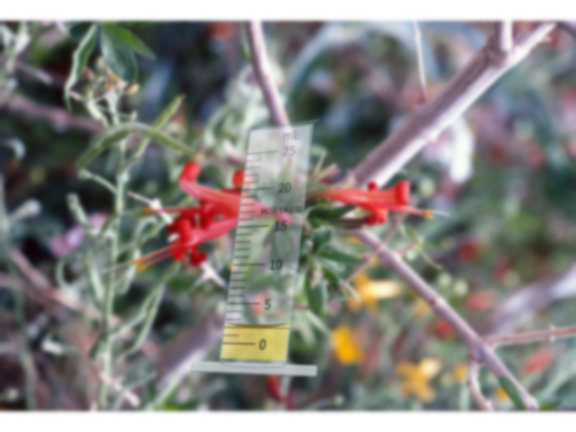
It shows 2; mL
